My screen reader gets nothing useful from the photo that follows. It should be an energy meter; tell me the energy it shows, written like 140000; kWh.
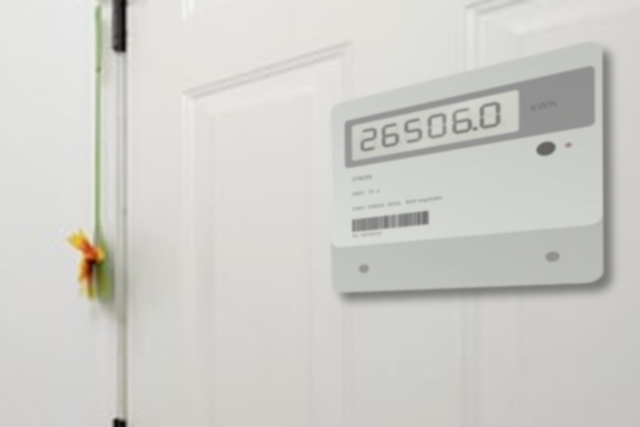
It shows 26506.0; kWh
